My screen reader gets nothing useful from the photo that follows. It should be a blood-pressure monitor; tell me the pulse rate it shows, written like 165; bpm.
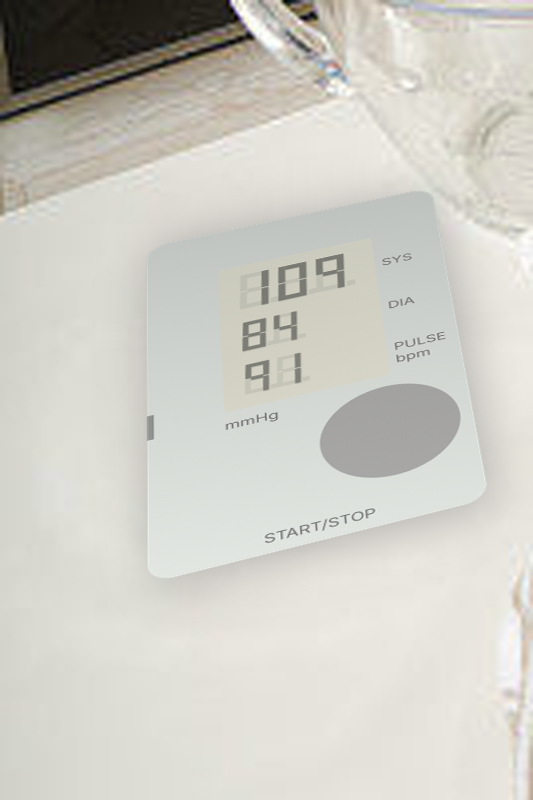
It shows 91; bpm
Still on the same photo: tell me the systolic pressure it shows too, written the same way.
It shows 109; mmHg
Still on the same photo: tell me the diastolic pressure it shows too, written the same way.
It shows 84; mmHg
